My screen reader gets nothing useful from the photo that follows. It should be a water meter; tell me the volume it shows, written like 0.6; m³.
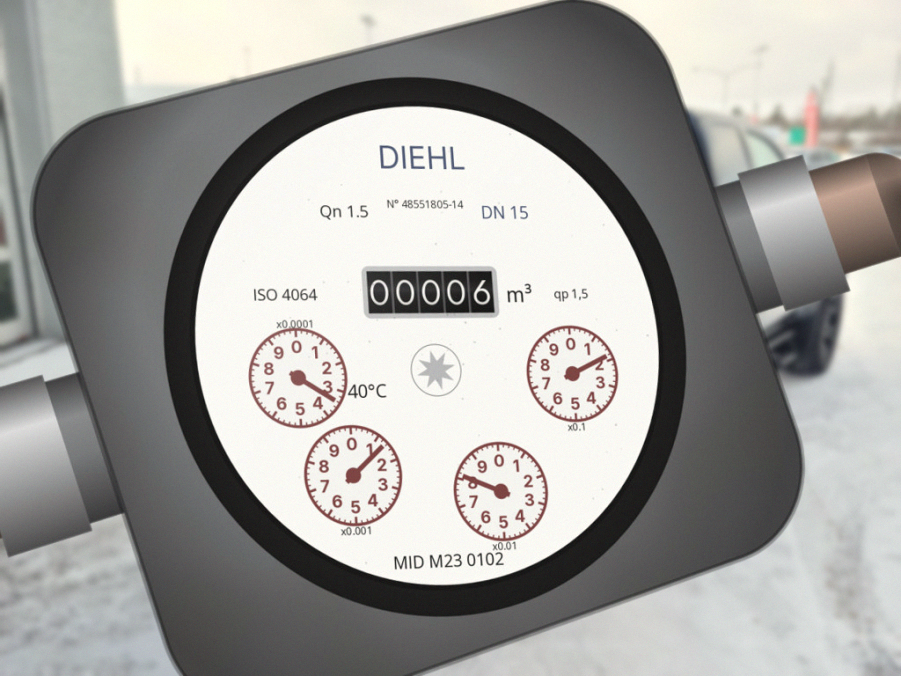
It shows 6.1813; m³
